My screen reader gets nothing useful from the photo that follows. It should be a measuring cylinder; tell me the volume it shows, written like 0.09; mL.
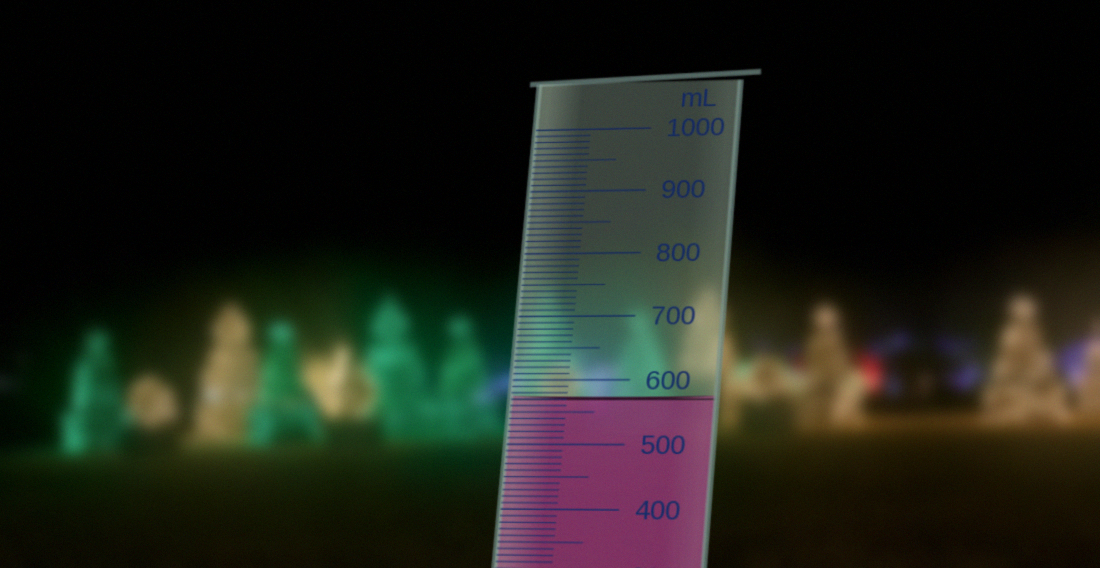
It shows 570; mL
